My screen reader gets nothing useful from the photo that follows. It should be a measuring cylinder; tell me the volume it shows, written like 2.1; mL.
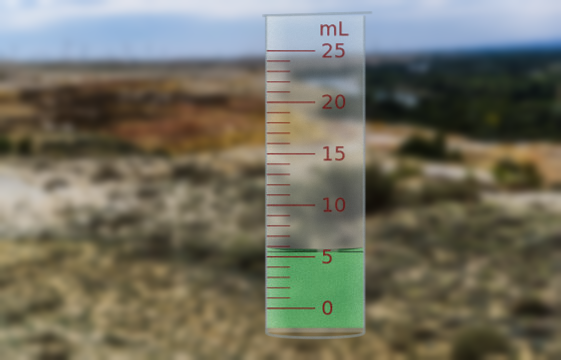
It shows 5.5; mL
